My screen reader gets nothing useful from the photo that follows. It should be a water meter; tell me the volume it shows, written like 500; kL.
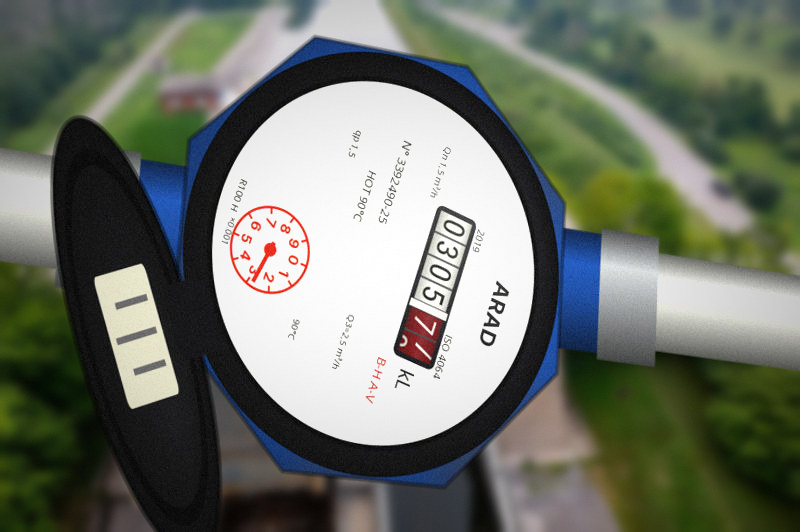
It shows 305.772; kL
